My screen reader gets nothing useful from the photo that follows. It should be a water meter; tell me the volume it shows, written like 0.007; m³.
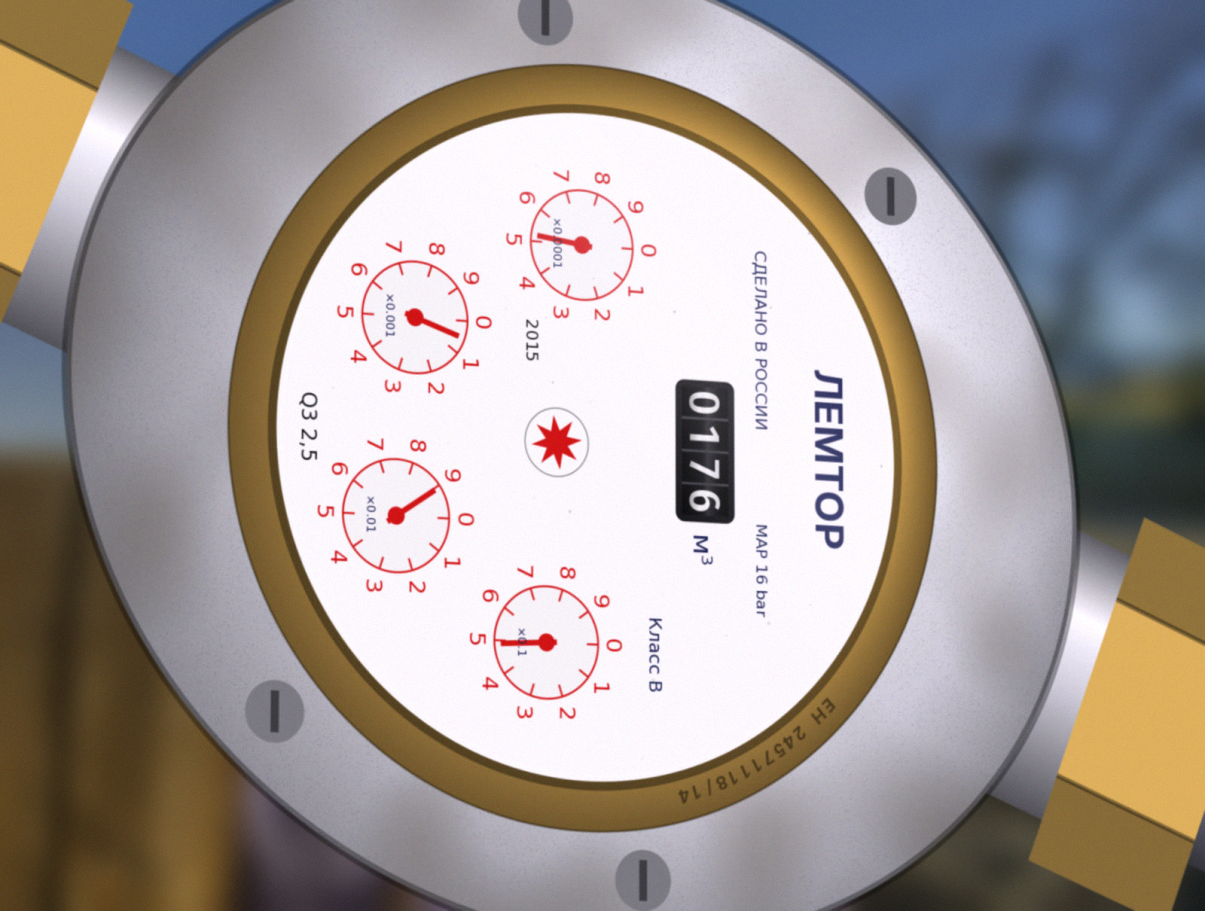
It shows 176.4905; m³
